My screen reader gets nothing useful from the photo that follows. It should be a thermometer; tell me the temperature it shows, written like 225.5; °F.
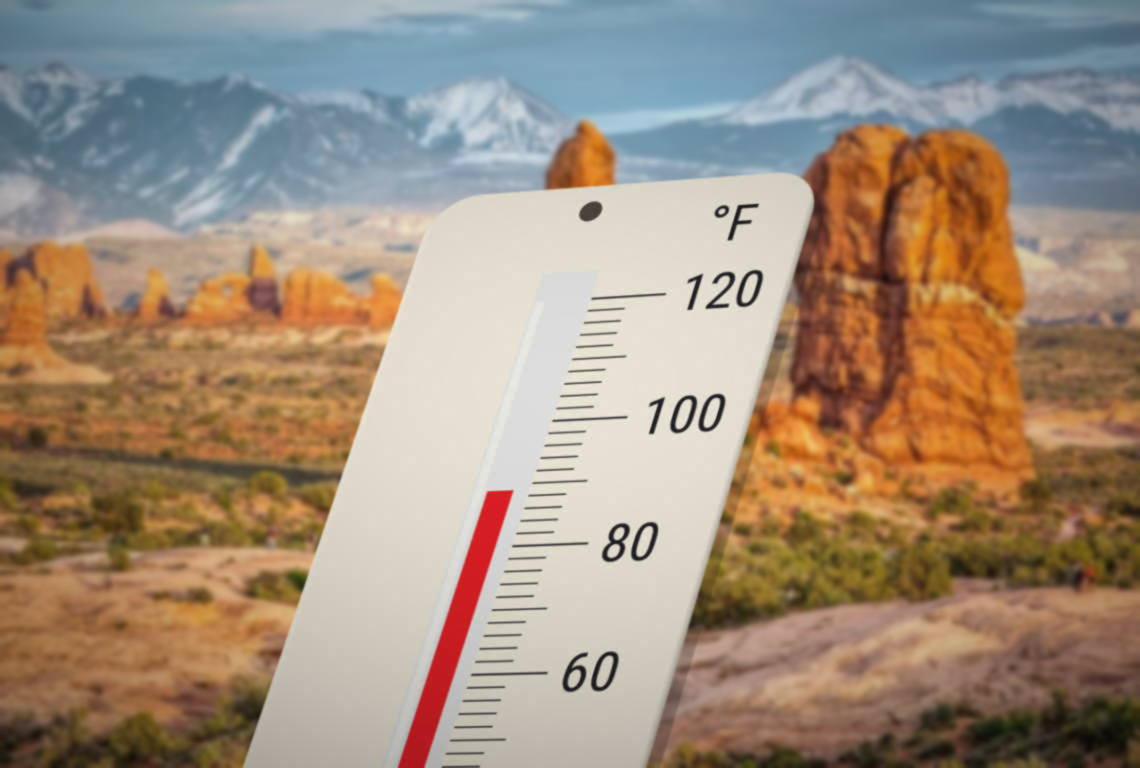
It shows 89; °F
